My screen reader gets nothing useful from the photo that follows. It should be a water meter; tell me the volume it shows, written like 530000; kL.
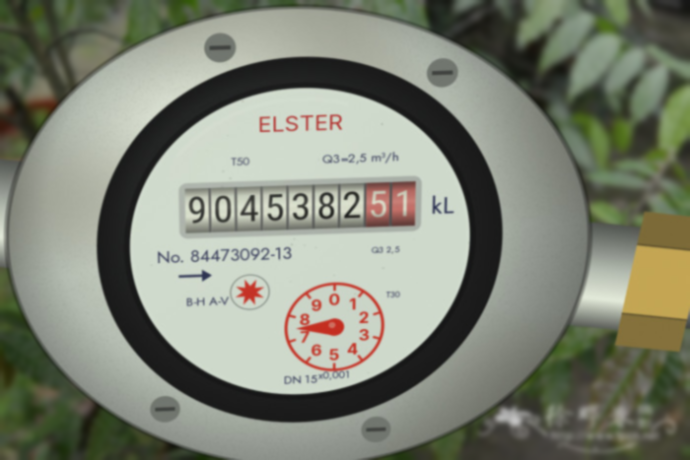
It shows 9045382.517; kL
